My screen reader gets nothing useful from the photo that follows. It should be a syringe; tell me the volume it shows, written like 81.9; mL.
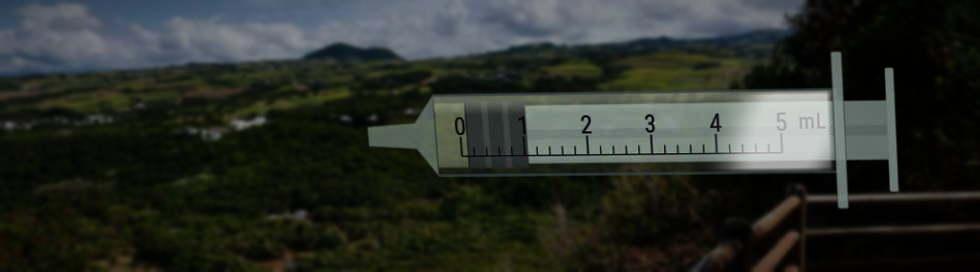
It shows 0.1; mL
